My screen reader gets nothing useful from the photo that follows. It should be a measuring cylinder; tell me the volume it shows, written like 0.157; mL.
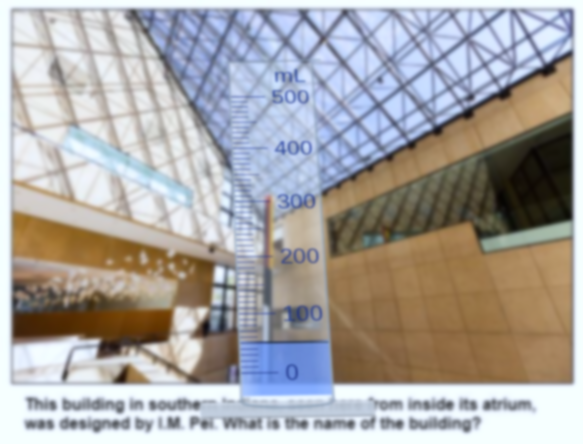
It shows 50; mL
